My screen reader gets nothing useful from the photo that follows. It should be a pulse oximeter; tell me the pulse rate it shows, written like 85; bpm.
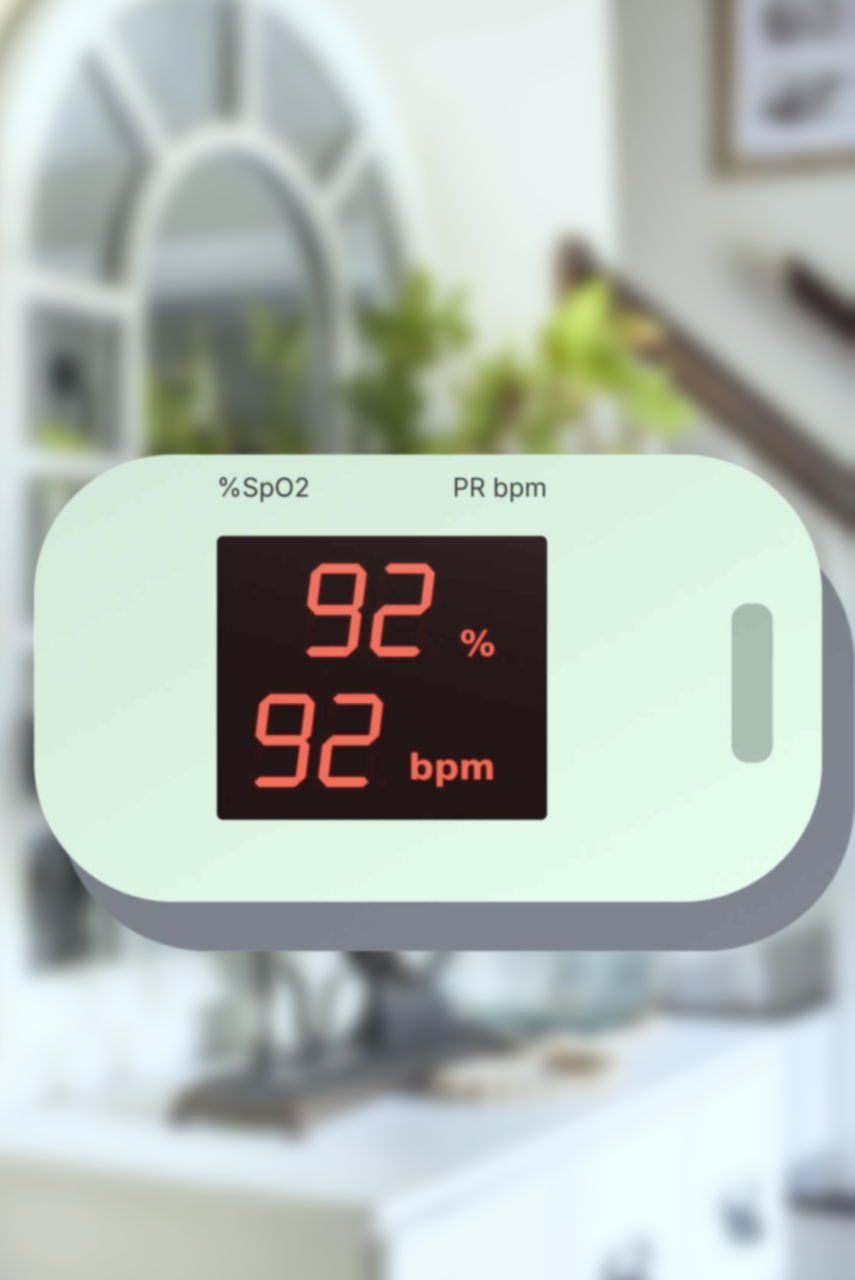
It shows 92; bpm
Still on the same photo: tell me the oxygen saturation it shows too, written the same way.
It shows 92; %
